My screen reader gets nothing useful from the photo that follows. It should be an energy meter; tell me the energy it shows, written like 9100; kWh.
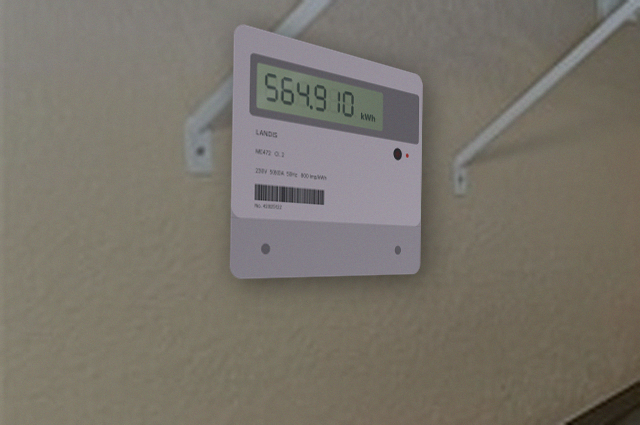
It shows 564.910; kWh
